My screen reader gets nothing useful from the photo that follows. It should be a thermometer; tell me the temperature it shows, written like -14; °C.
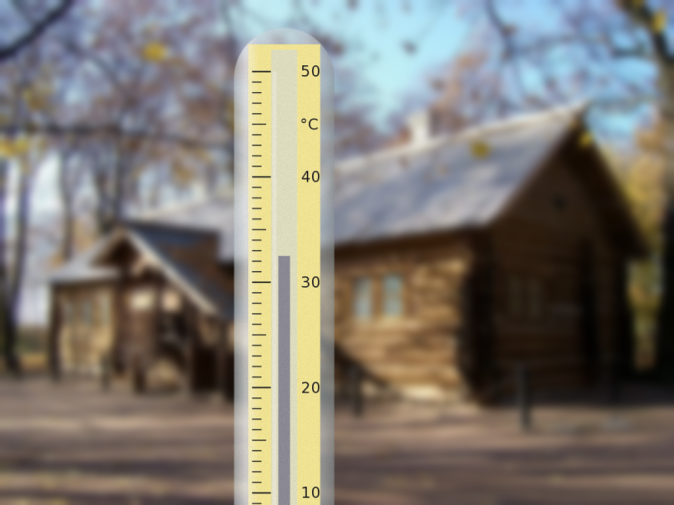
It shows 32.5; °C
